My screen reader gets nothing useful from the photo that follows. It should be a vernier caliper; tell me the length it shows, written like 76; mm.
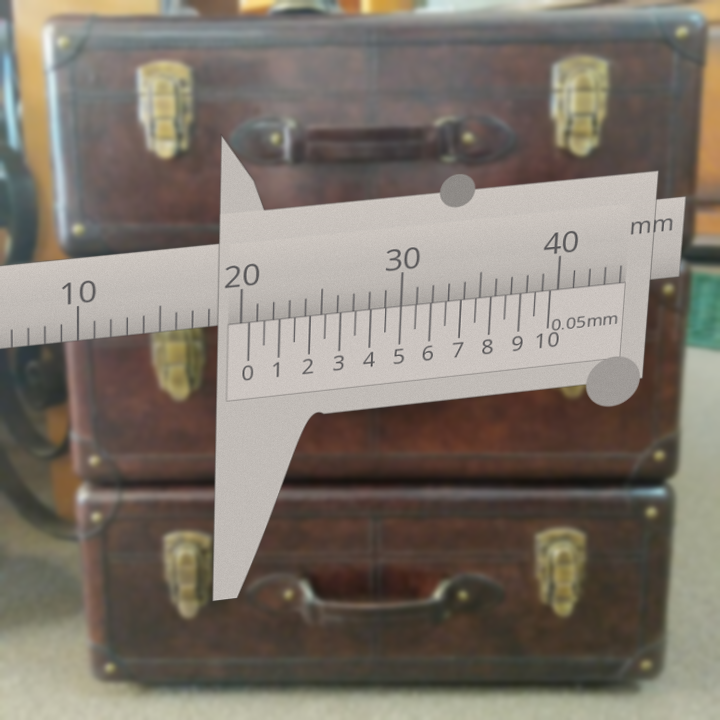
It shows 20.5; mm
